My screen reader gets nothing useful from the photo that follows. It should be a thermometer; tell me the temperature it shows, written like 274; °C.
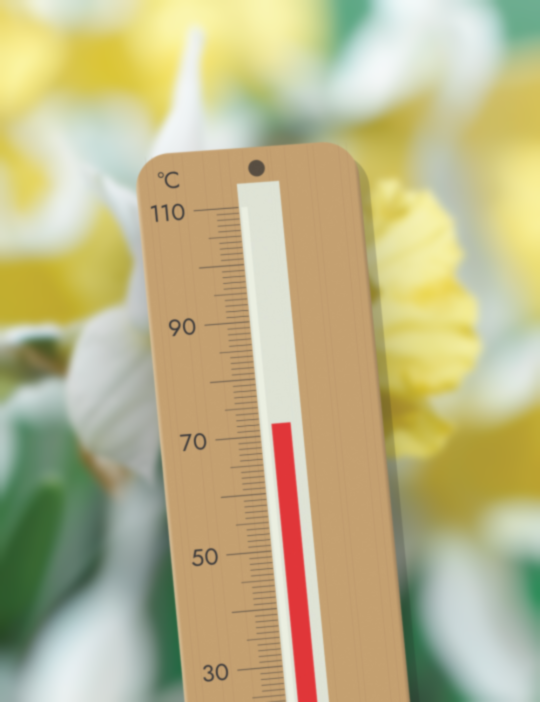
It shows 72; °C
